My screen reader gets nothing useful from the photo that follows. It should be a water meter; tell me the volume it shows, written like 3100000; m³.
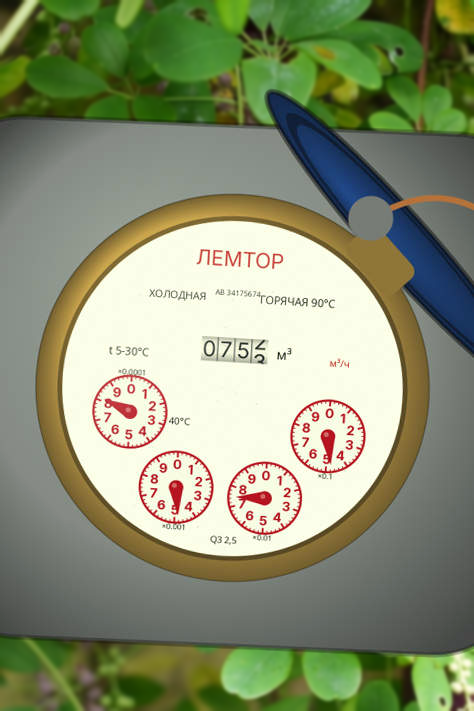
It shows 752.4748; m³
